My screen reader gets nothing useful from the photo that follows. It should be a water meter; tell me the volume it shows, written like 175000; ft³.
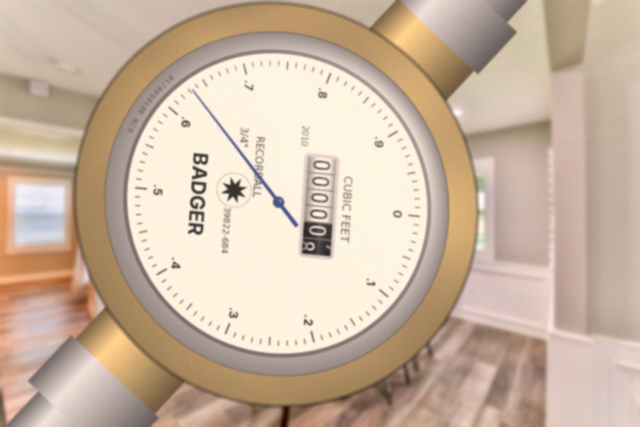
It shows 7.63; ft³
